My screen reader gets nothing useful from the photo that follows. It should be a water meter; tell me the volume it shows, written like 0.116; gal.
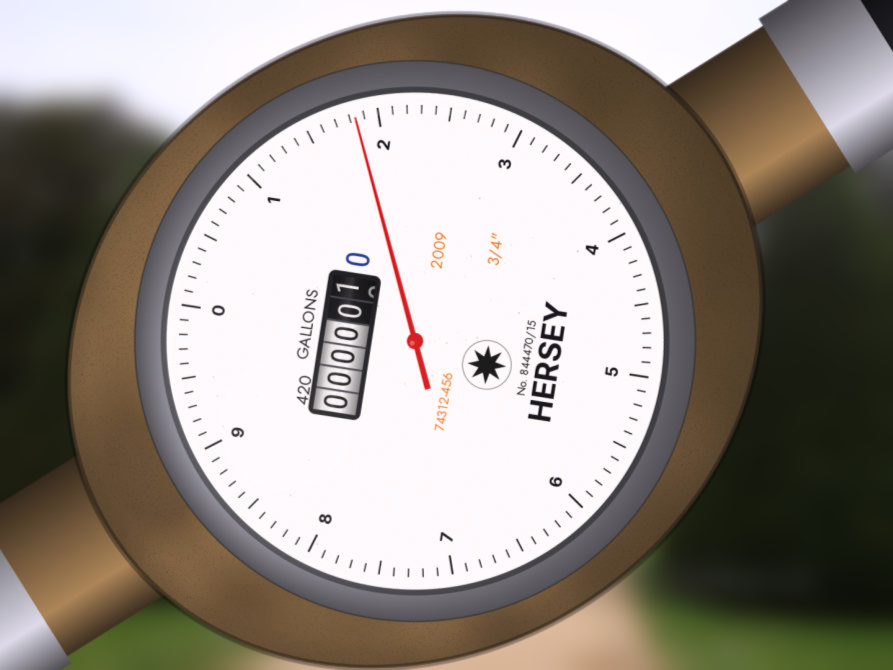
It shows 11.8; gal
